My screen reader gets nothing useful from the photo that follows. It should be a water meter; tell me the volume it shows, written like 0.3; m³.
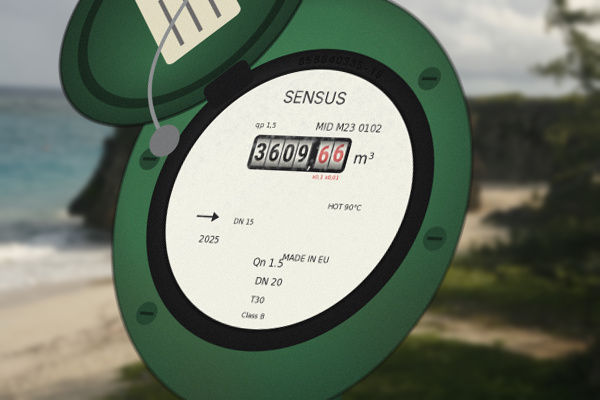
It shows 3609.66; m³
